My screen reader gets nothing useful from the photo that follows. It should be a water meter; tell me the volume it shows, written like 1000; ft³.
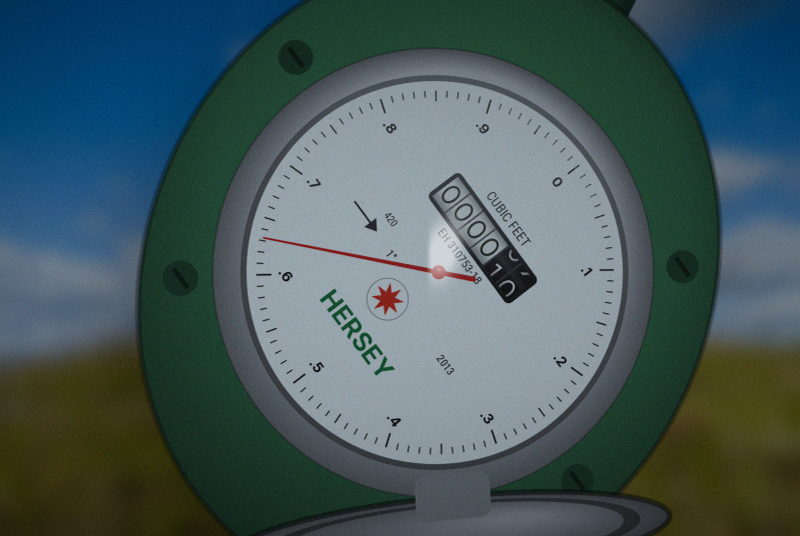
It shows 9.63; ft³
